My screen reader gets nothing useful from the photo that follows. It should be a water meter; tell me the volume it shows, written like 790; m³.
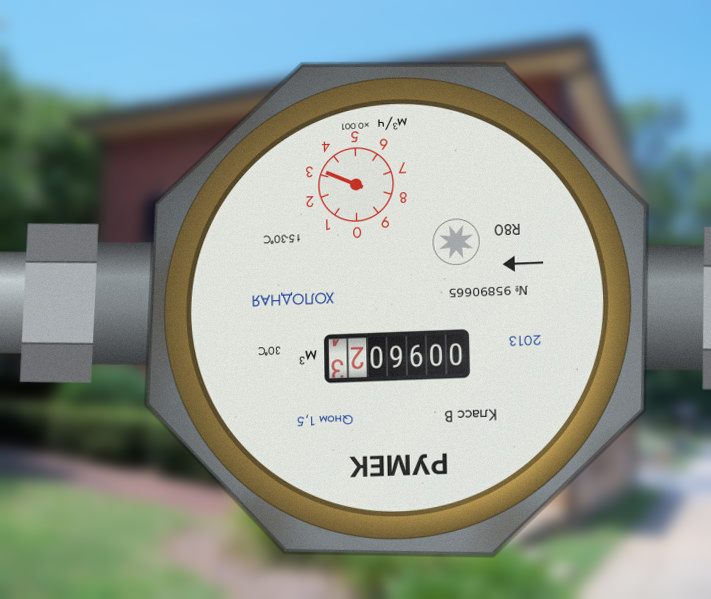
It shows 960.233; m³
